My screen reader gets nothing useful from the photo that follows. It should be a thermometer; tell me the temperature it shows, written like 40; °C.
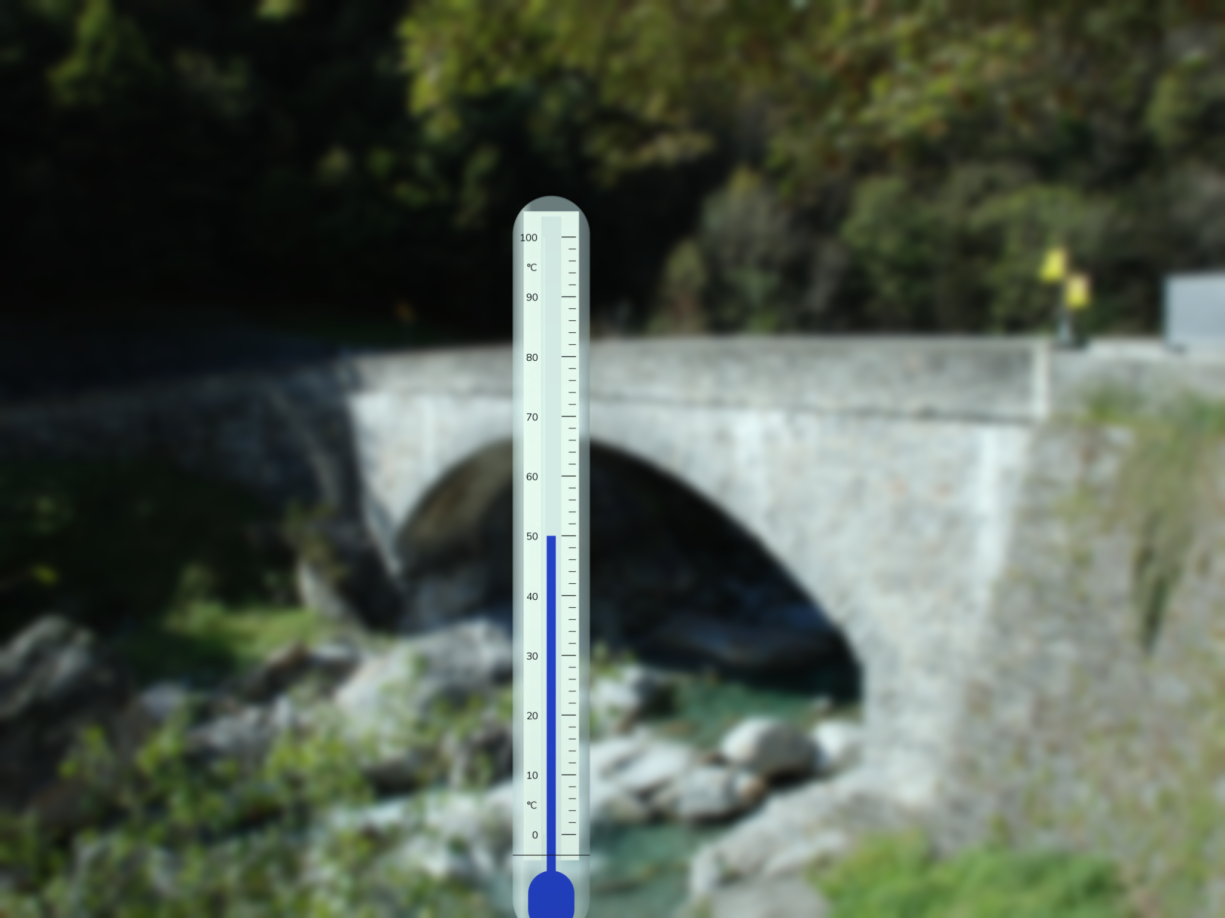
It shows 50; °C
